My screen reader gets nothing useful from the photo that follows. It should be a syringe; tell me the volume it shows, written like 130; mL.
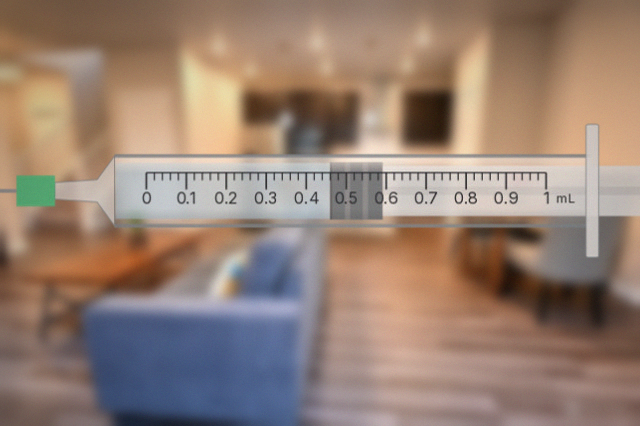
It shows 0.46; mL
